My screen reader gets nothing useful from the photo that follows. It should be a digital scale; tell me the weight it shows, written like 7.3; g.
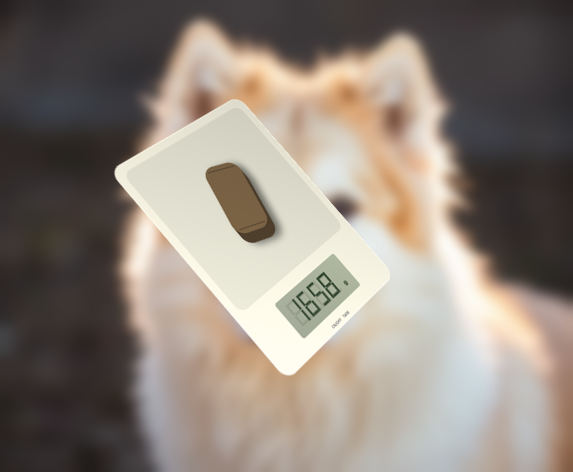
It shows 1658; g
